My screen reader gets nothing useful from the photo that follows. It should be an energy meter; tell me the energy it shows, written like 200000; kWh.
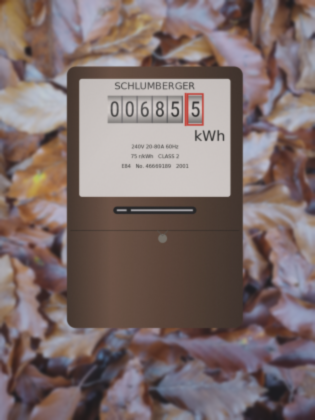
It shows 685.5; kWh
